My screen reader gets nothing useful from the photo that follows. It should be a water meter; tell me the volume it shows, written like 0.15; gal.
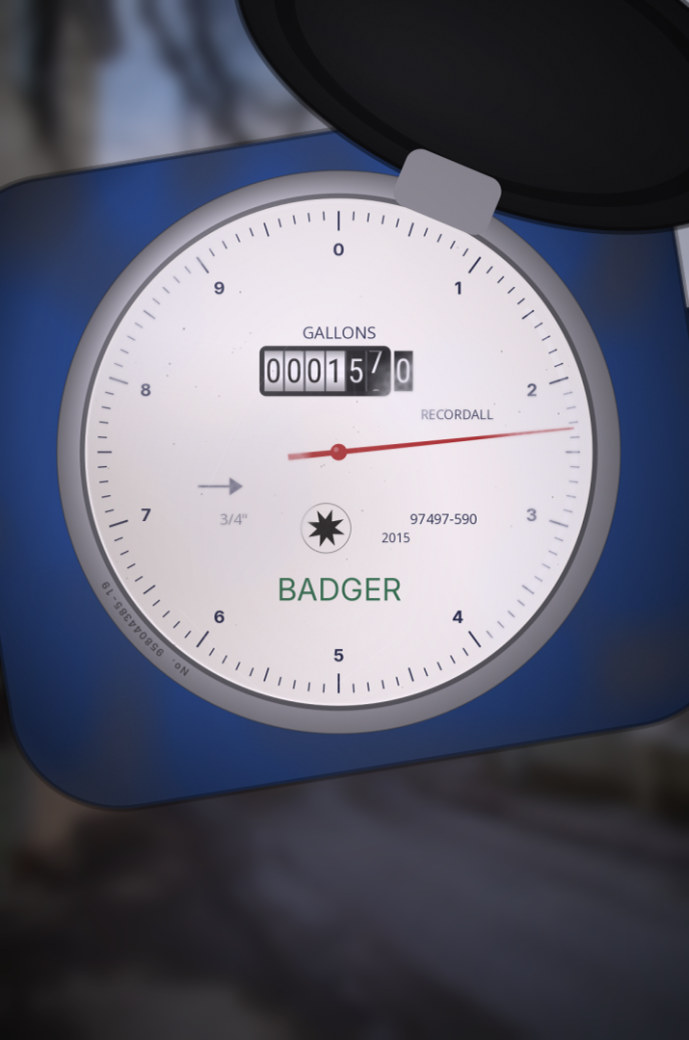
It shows 1572.3; gal
